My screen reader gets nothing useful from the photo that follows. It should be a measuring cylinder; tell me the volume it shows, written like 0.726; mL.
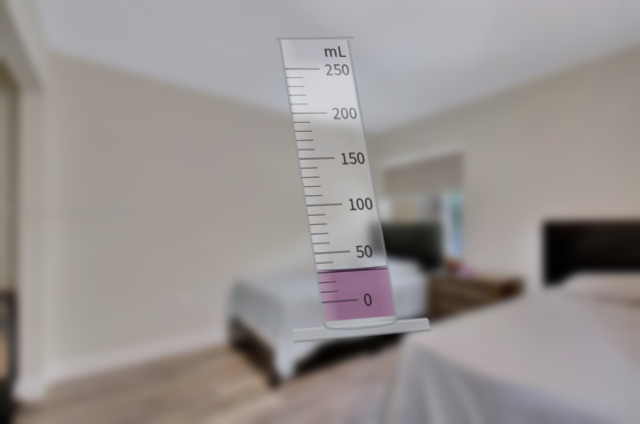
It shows 30; mL
